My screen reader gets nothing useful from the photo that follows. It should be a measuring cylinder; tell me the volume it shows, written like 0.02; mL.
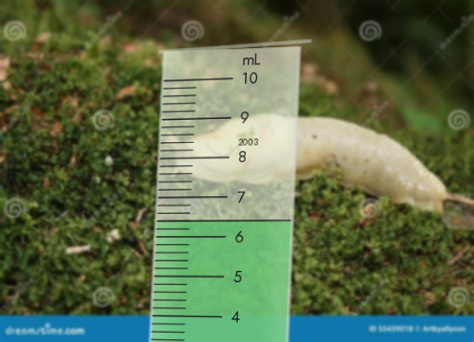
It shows 6.4; mL
